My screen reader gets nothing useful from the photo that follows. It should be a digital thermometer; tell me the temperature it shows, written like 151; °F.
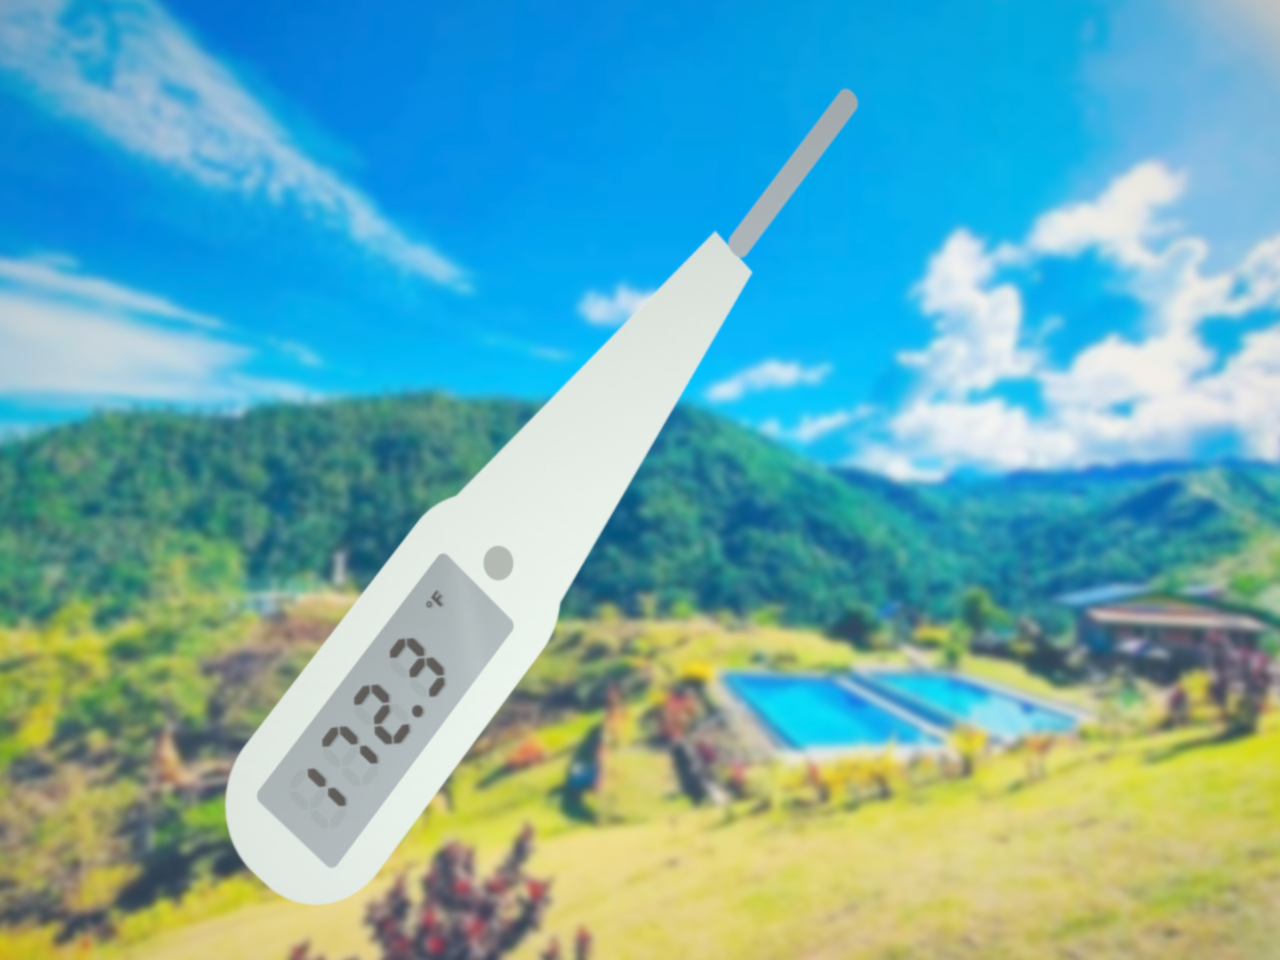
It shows 172.3; °F
